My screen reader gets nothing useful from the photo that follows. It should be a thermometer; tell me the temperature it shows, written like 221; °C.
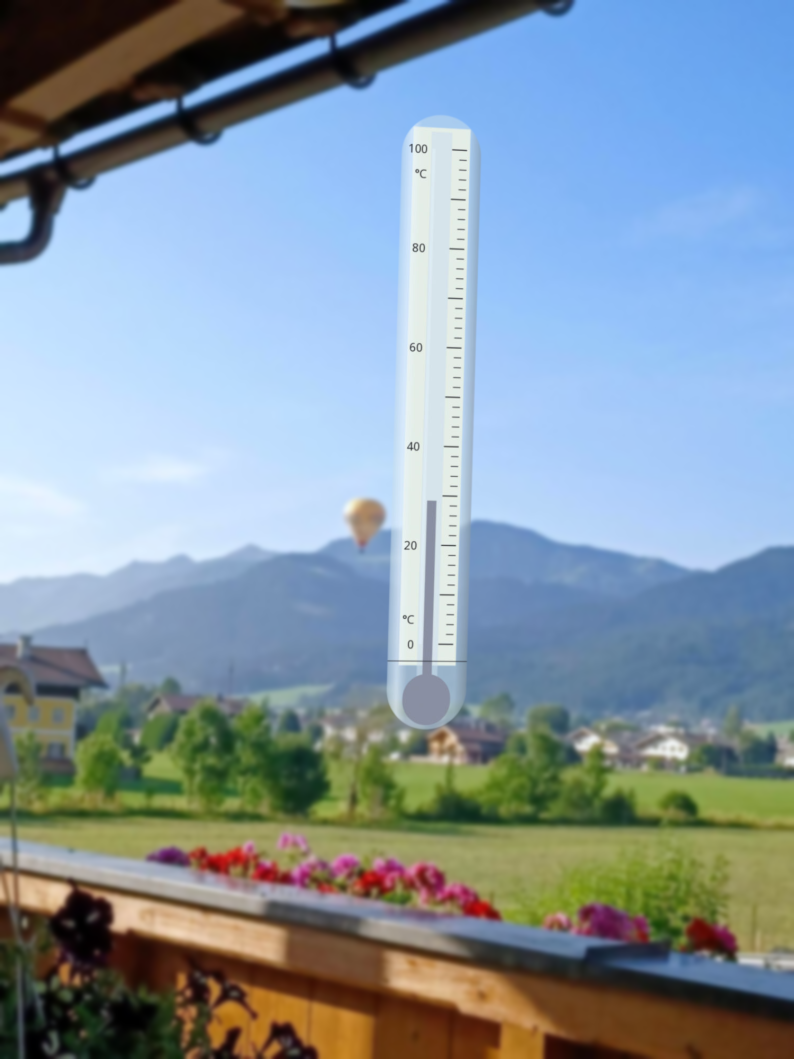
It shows 29; °C
